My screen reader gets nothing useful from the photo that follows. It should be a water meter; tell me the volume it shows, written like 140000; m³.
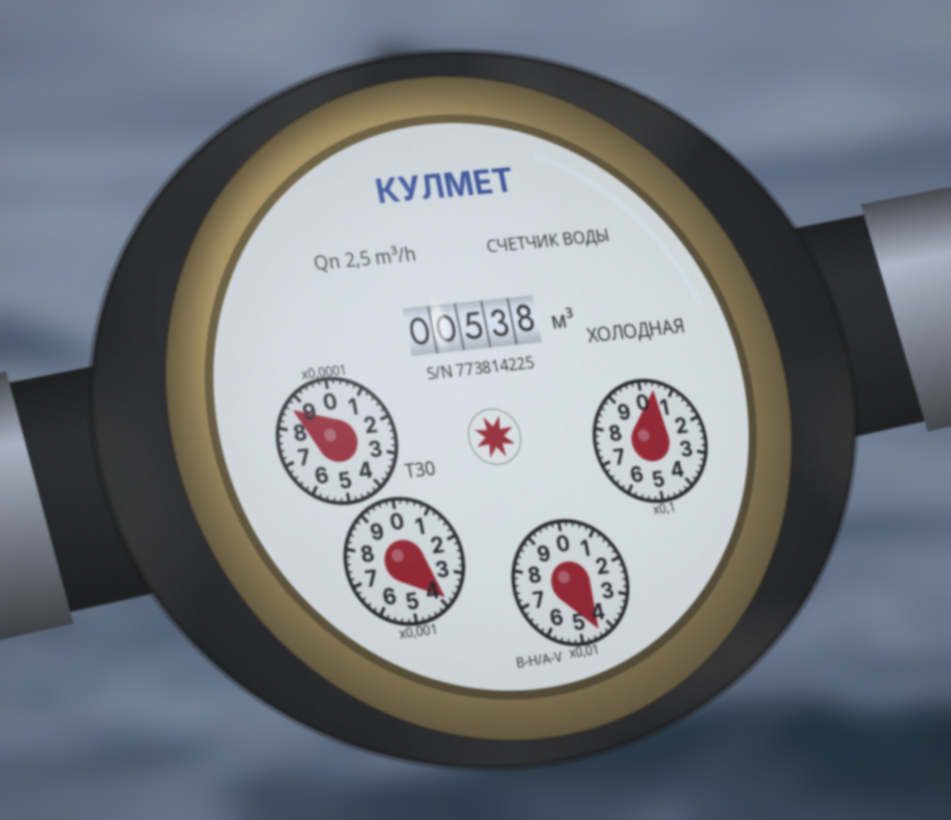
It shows 538.0438; m³
